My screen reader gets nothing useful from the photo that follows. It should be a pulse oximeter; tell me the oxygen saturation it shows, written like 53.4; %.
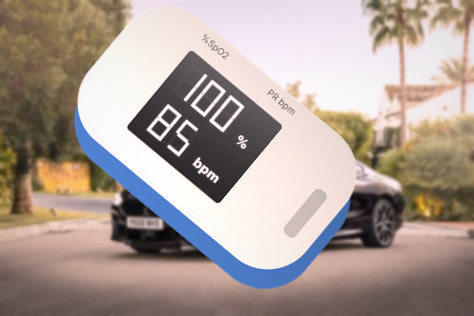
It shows 100; %
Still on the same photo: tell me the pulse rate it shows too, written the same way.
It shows 85; bpm
